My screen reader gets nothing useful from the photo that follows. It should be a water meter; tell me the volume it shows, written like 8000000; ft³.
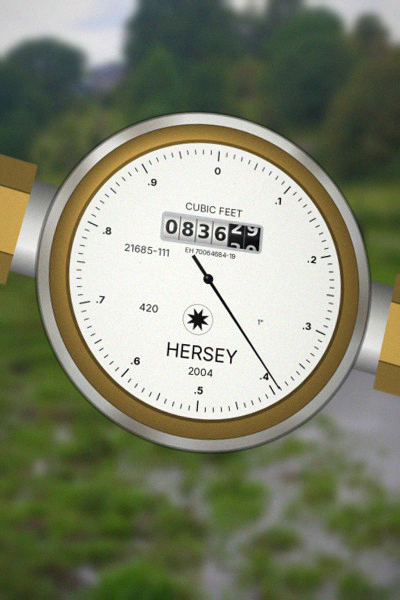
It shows 83629.39; ft³
